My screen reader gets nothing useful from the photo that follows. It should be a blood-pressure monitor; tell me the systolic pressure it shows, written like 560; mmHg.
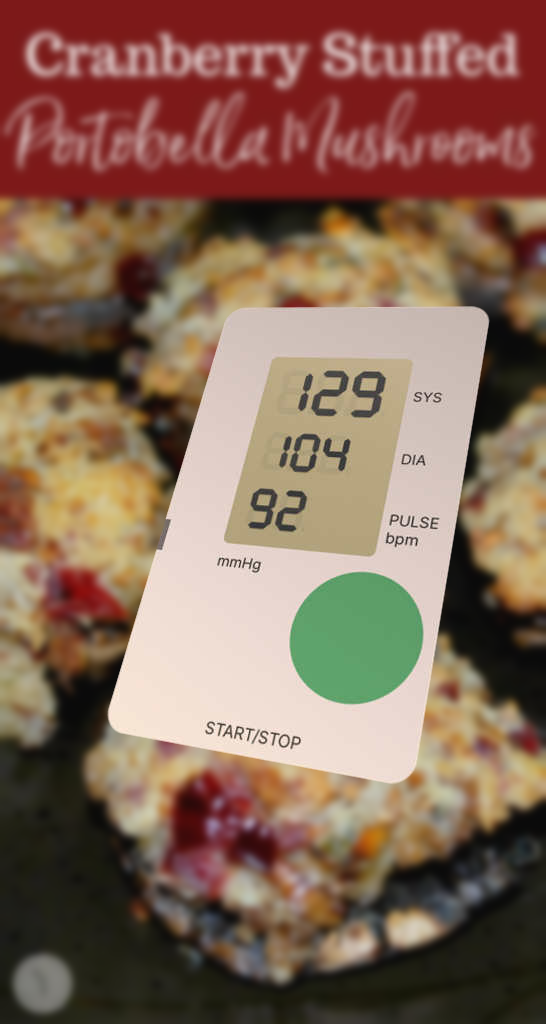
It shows 129; mmHg
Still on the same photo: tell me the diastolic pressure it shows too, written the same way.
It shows 104; mmHg
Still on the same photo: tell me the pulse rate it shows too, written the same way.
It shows 92; bpm
